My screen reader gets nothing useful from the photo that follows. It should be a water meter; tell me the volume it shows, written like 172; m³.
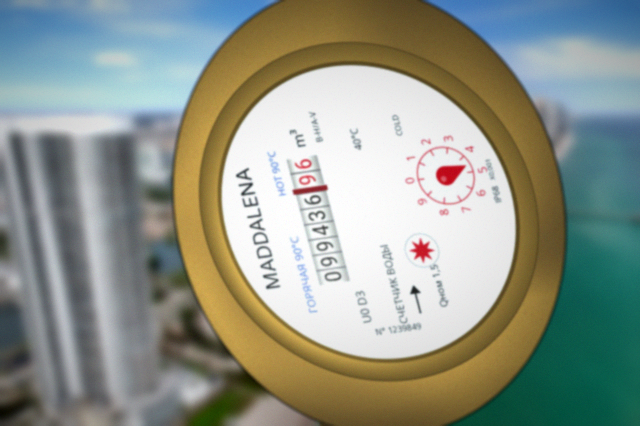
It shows 99436.964; m³
